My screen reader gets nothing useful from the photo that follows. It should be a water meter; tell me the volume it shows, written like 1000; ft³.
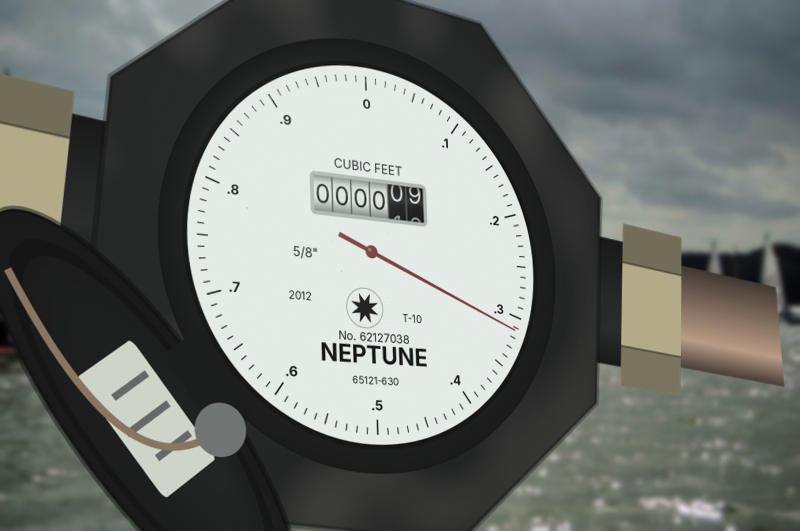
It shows 9.31; ft³
